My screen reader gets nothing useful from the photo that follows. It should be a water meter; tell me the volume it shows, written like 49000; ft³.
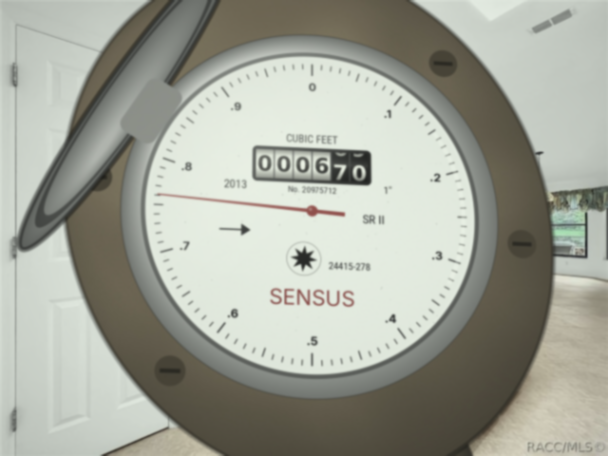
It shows 669.76; ft³
